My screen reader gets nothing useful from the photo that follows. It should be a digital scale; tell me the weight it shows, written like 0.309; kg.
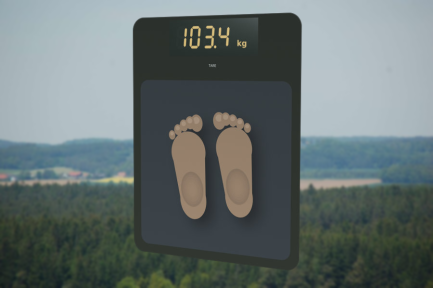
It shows 103.4; kg
